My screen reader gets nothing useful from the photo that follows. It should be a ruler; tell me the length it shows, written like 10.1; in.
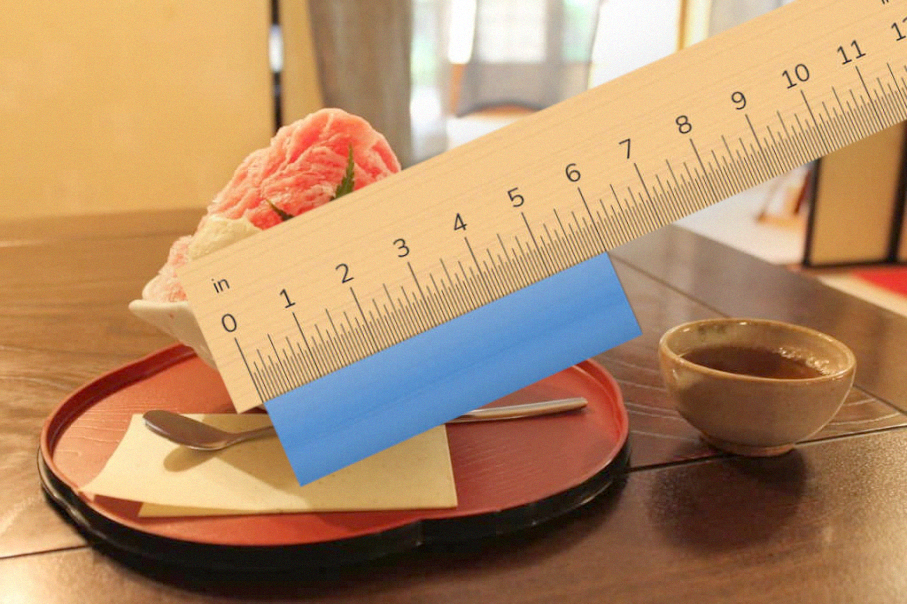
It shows 6; in
